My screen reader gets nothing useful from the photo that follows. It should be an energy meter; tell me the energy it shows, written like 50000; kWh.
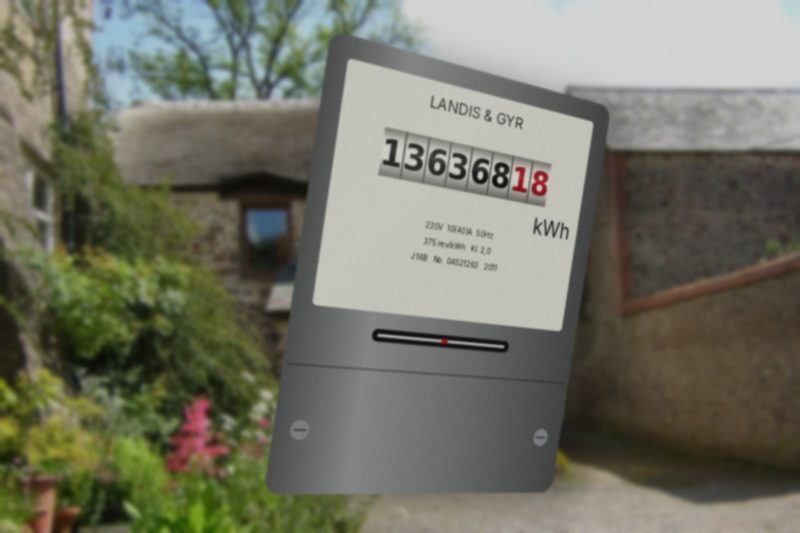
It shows 136368.18; kWh
